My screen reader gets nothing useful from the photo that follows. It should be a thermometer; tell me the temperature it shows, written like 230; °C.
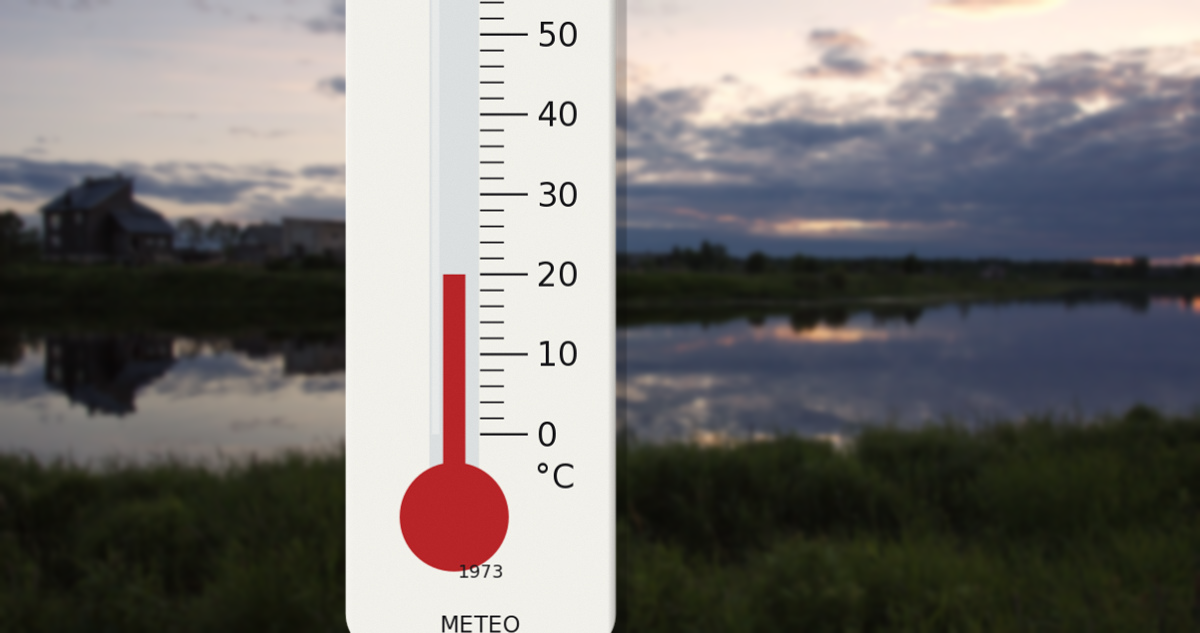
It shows 20; °C
